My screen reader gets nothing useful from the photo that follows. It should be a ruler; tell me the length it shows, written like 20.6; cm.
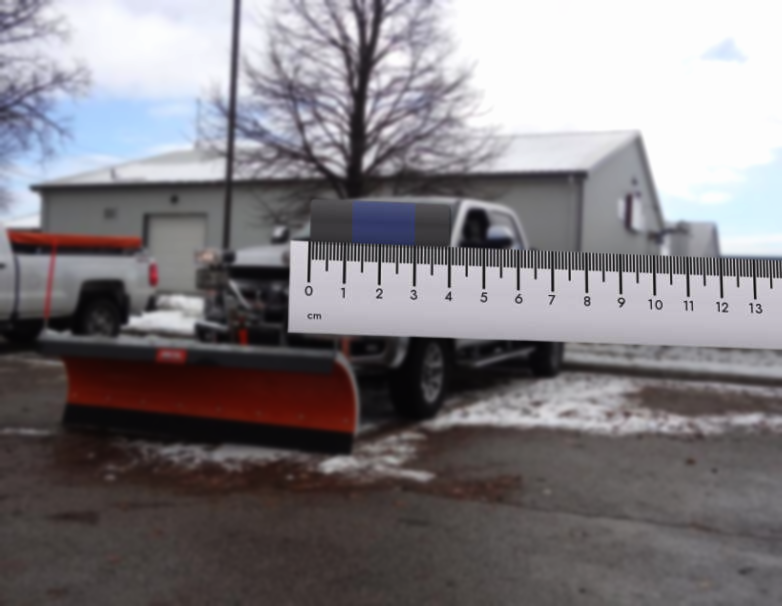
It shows 4; cm
